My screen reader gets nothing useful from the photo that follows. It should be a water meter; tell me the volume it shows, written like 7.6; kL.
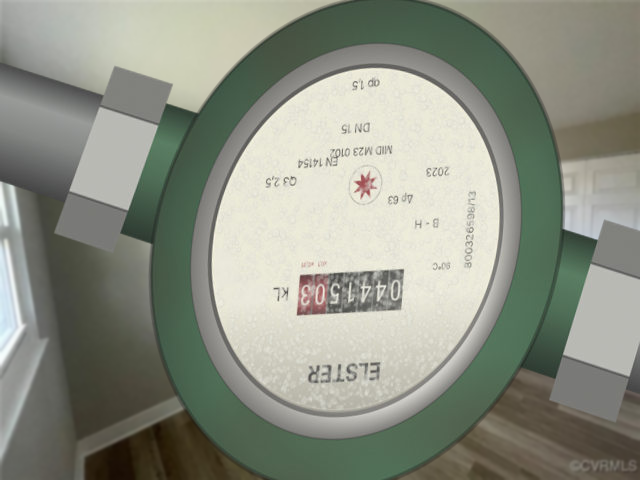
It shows 4415.03; kL
